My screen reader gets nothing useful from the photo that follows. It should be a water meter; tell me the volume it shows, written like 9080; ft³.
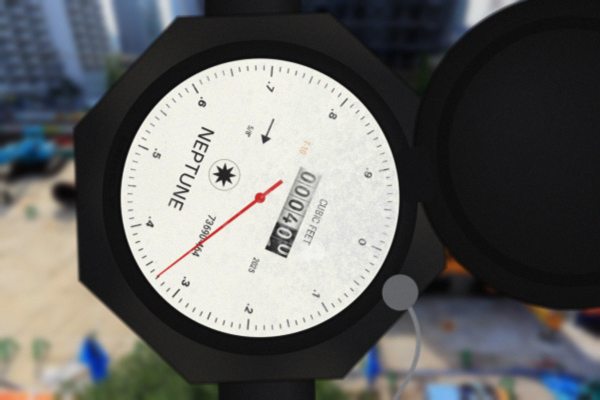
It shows 400.33; ft³
